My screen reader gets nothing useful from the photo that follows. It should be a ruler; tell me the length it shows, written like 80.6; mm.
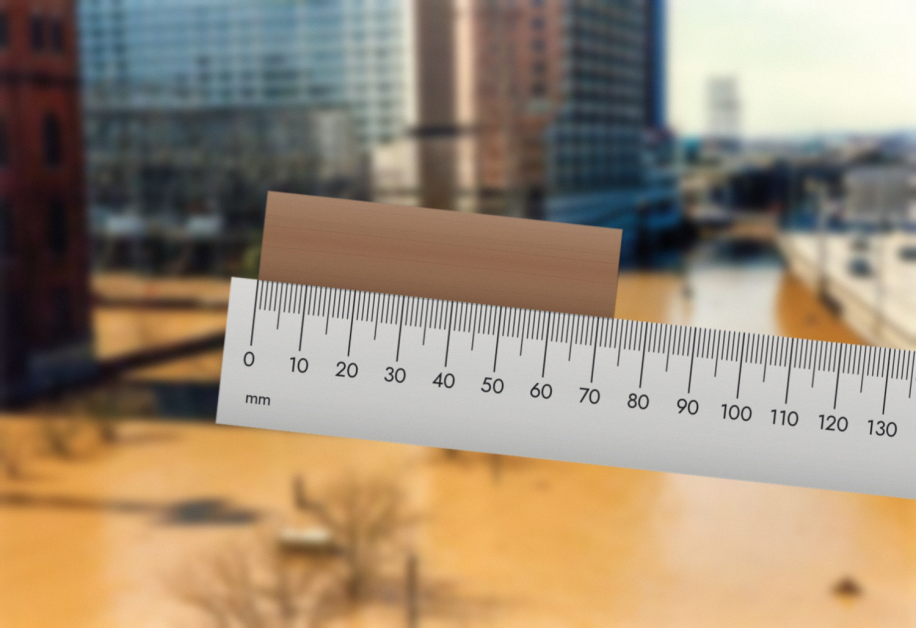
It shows 73; mm
